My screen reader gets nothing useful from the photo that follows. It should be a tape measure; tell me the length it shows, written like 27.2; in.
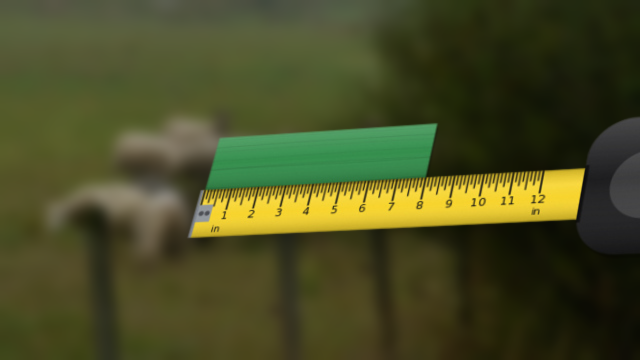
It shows 8; in
